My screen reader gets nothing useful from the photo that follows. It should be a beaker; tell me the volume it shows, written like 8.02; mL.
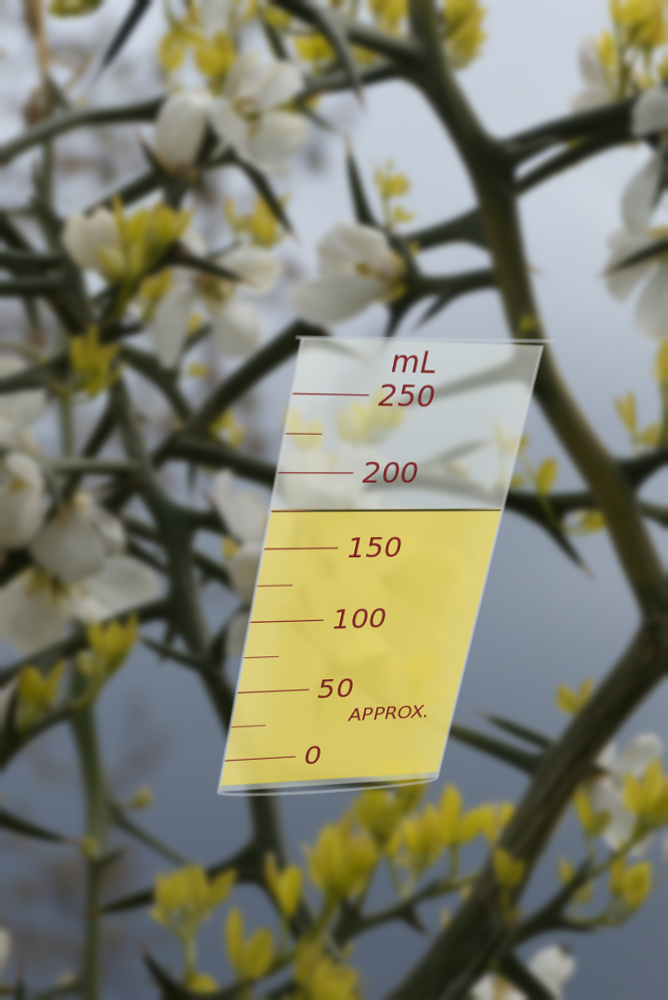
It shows 175; mL
